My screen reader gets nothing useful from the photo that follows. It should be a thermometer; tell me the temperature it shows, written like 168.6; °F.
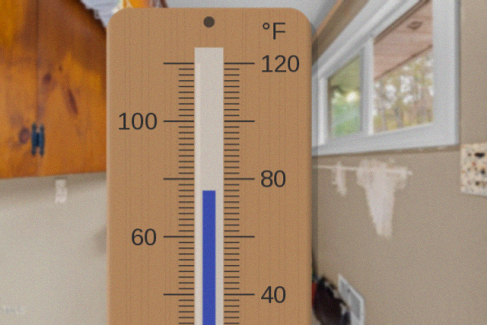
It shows 76; °F
